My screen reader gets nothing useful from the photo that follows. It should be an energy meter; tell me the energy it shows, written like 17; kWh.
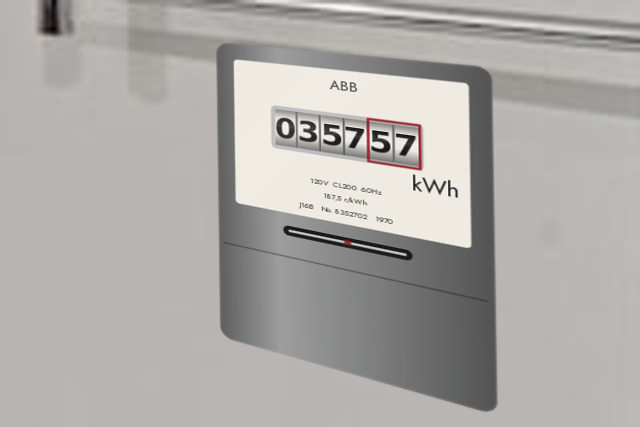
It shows 357.57; kWh
